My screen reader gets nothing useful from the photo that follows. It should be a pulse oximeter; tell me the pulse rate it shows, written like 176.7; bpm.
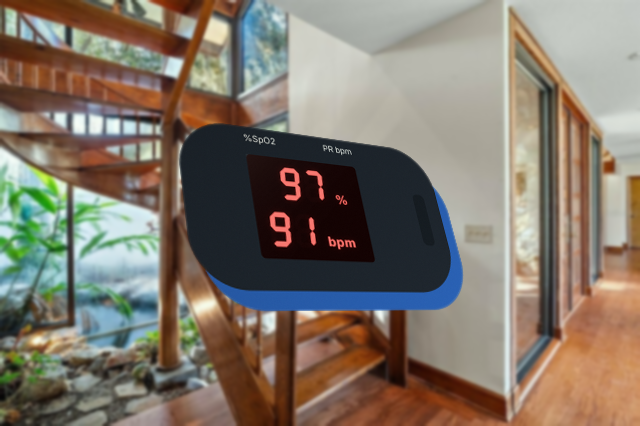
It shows 91; bpm
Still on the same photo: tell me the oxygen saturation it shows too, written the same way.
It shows 97; %
